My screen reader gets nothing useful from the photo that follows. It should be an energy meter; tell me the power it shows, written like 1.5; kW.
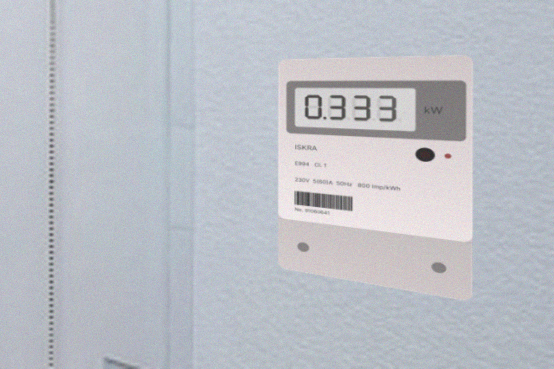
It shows 0.333; kW
